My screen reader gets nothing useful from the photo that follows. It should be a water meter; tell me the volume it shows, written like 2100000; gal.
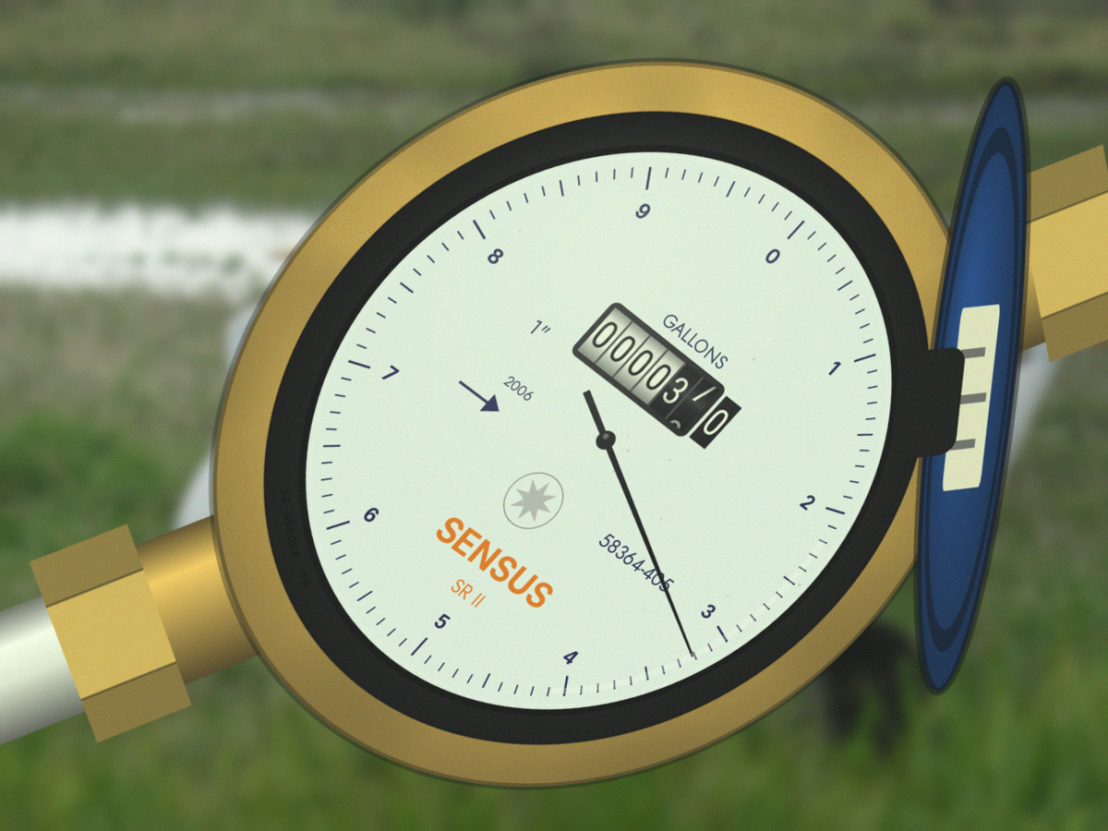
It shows 373.2; gal
